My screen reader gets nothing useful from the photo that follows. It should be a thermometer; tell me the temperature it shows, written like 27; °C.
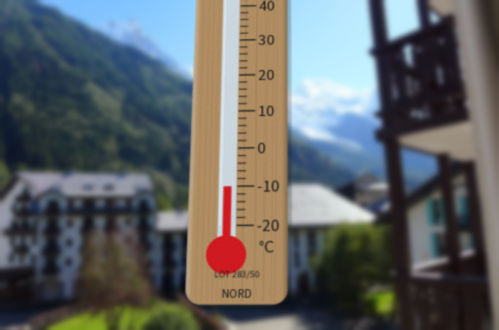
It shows -10; °C
